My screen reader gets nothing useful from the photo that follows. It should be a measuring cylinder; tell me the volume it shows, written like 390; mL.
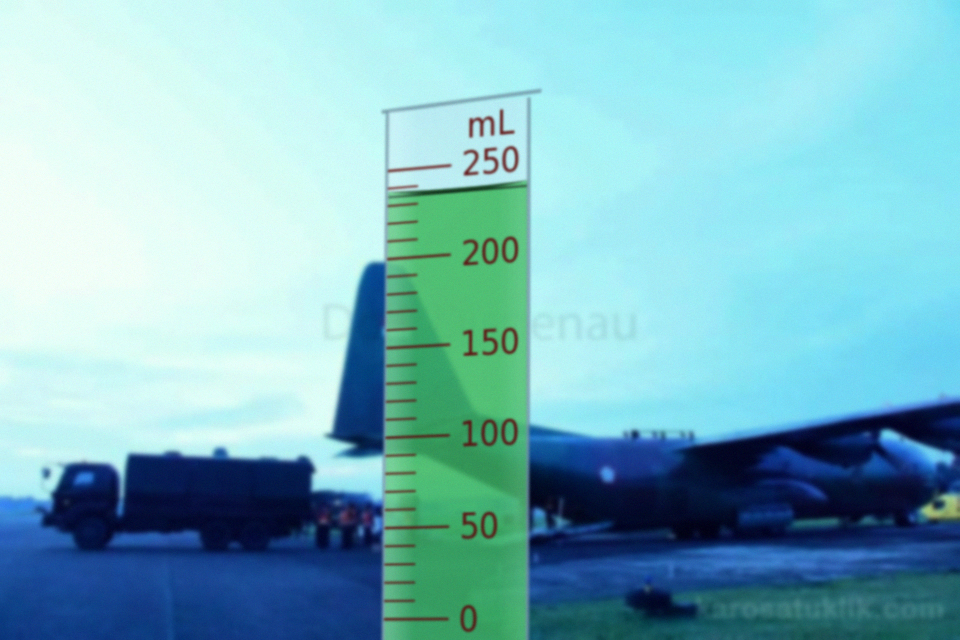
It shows 235; mL
